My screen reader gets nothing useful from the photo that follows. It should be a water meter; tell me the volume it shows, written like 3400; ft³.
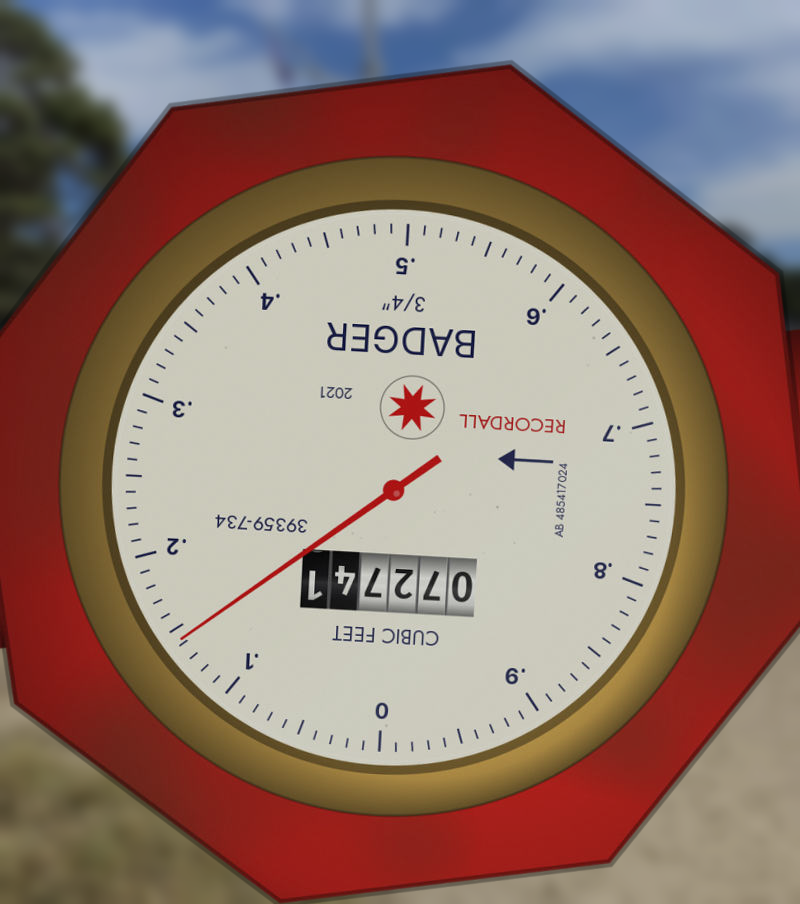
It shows 72741.14; ft³
